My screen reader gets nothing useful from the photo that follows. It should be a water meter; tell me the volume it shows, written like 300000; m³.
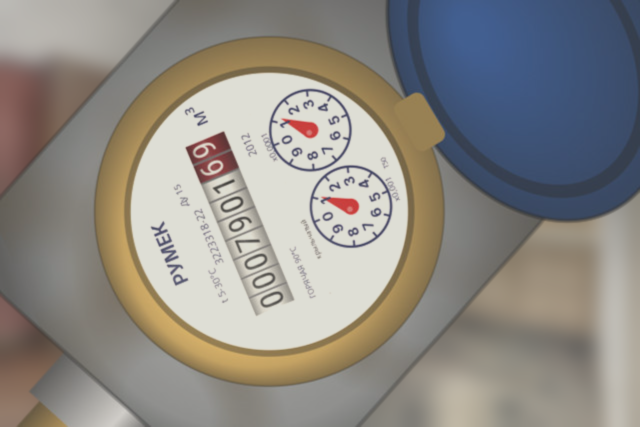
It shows 7901.6911; m³
